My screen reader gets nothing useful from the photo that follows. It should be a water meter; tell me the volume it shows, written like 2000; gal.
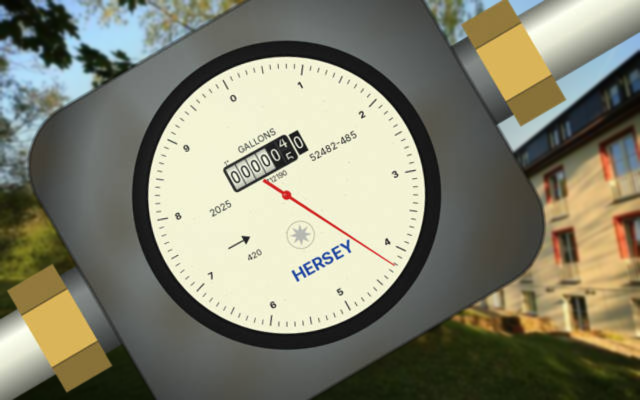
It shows 44.2; gal
